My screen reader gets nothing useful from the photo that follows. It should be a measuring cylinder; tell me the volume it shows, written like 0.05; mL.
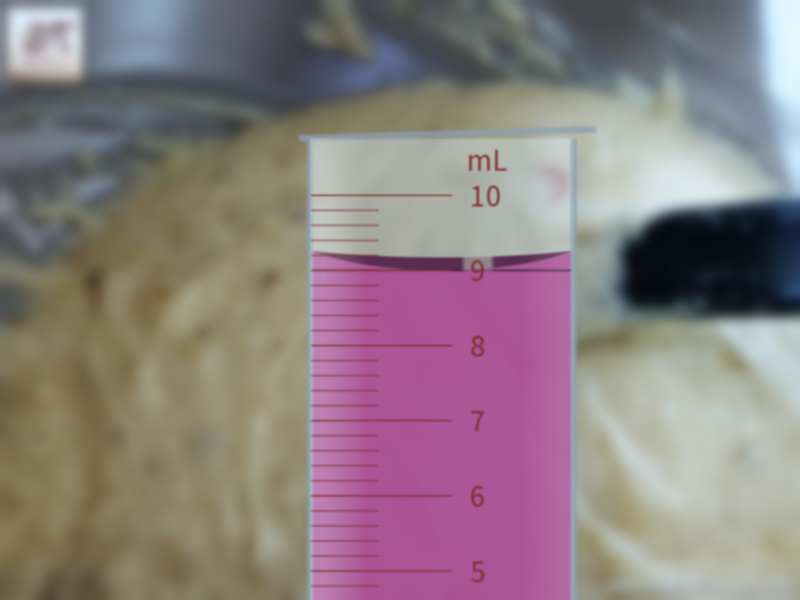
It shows 9; mL
